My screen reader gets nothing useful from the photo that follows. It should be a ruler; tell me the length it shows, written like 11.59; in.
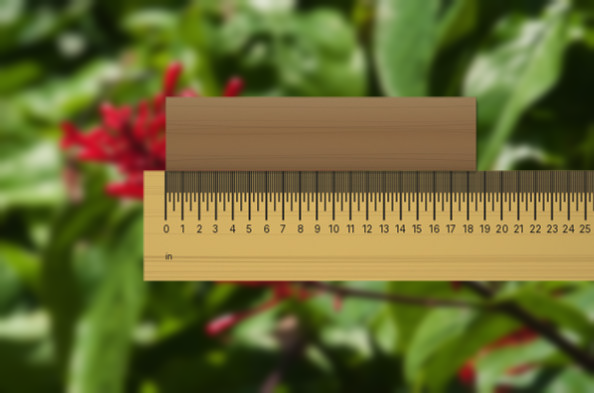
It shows 18.5; in
